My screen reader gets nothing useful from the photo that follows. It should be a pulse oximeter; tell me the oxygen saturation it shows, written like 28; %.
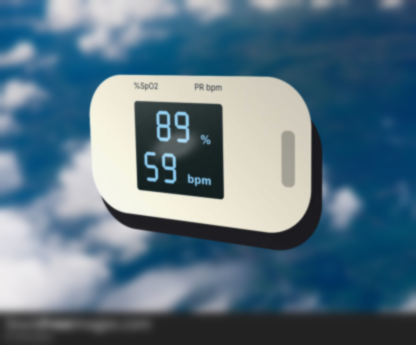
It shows 89; %
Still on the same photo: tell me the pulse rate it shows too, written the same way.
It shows 59; bpm
